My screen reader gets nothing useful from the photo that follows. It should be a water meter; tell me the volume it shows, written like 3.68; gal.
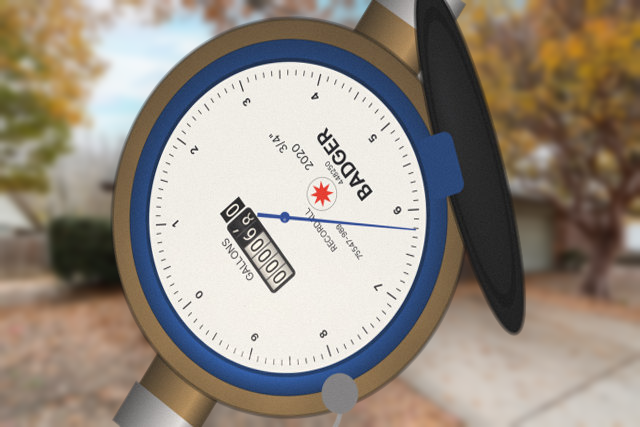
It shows 676.2; gal
